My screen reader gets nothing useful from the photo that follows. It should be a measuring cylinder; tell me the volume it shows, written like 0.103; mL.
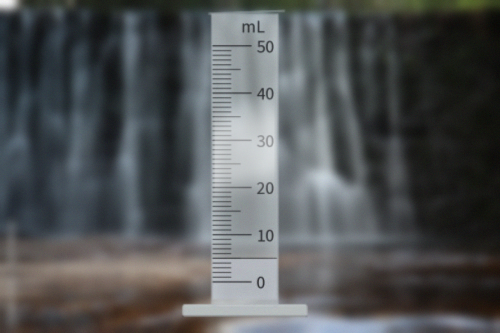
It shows 5; mL
